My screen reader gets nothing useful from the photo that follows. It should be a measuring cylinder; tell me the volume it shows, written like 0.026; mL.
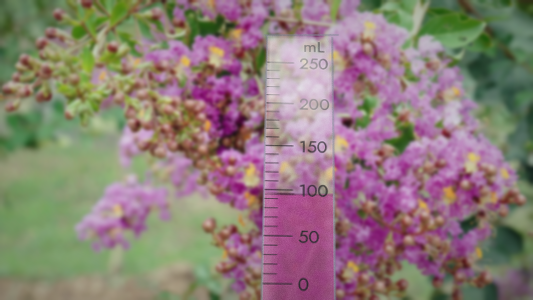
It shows 95; mL
